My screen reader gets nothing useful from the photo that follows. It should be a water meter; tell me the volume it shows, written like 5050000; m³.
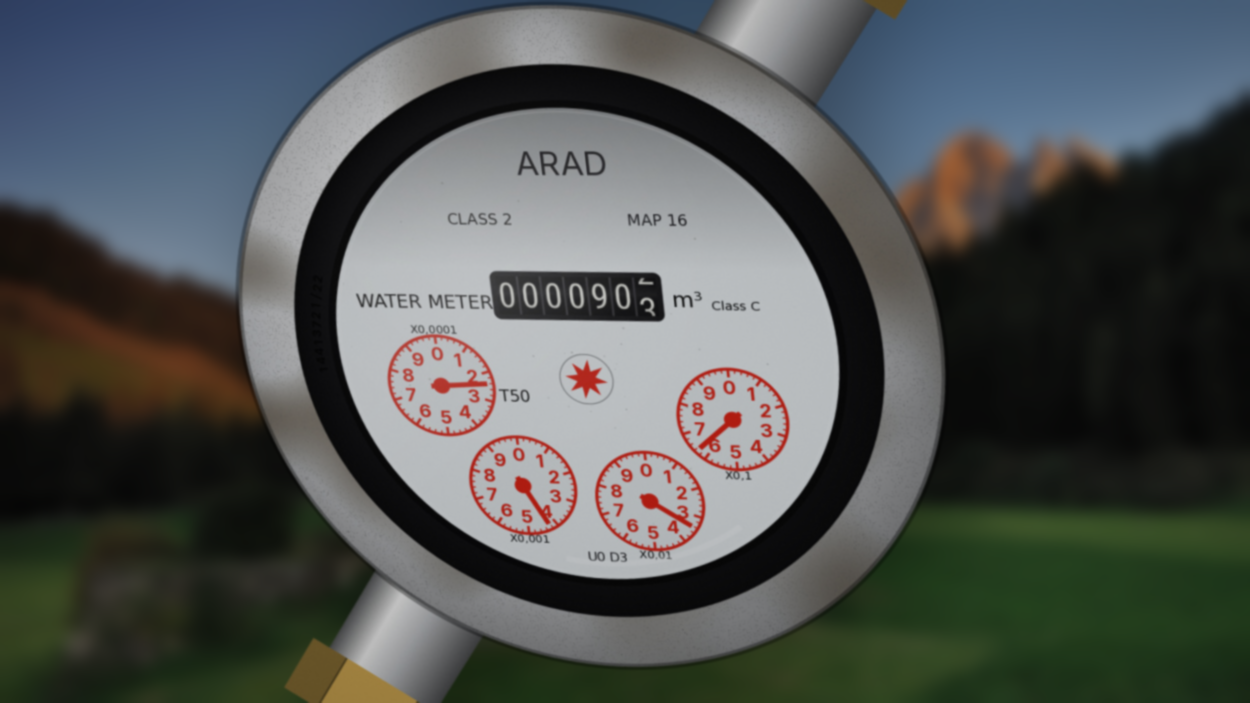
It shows 902.6342; m³
